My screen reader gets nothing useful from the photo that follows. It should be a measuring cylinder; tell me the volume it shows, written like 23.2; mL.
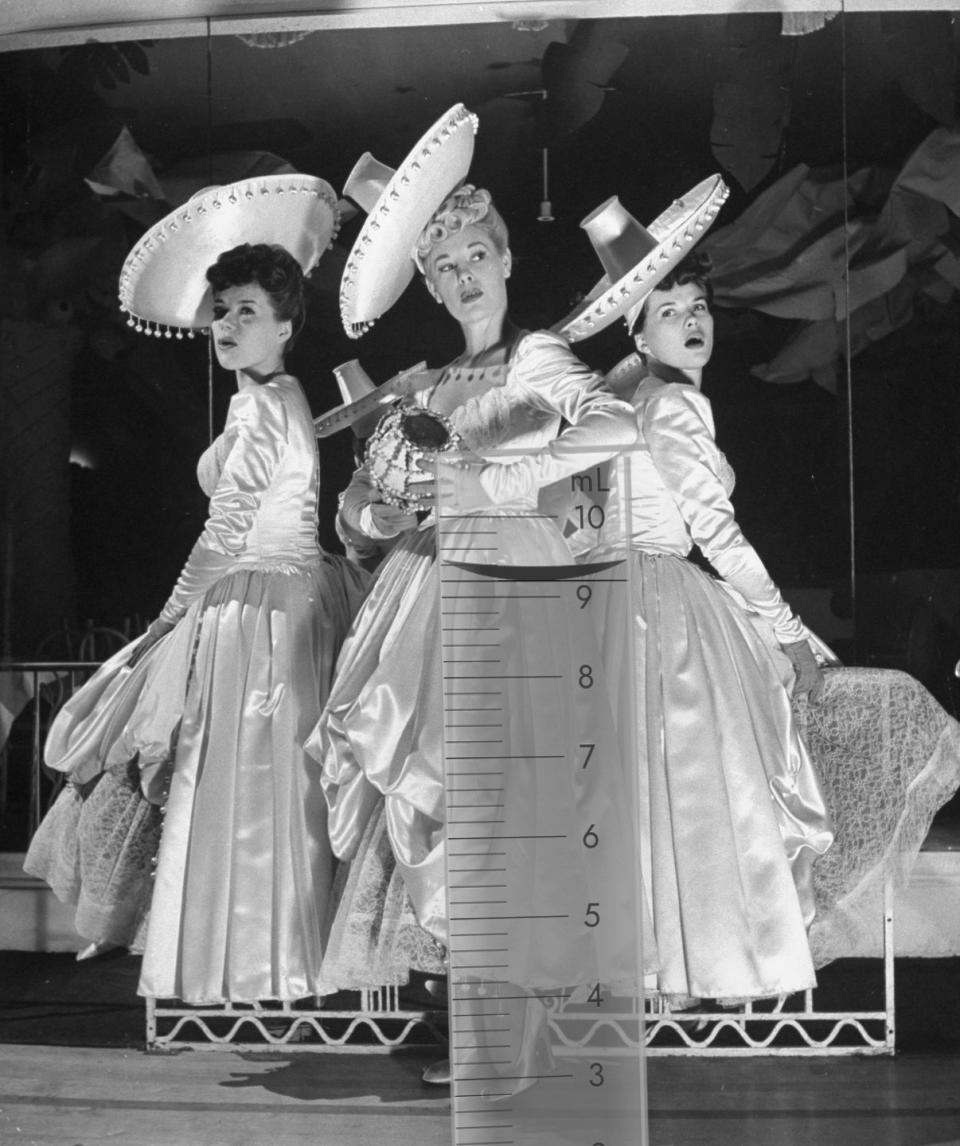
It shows 9.2; mL
